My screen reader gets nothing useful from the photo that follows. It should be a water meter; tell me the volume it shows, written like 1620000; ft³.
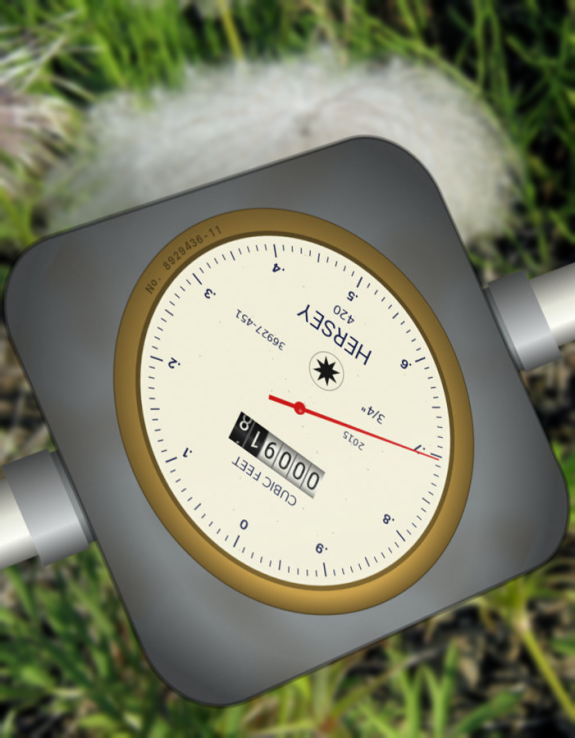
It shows 917.70; ft³
